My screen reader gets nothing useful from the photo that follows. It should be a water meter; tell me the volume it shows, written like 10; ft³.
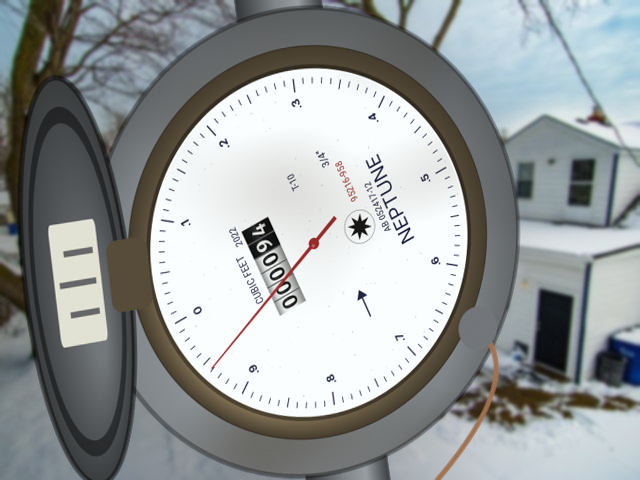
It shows 93.94; ft³
